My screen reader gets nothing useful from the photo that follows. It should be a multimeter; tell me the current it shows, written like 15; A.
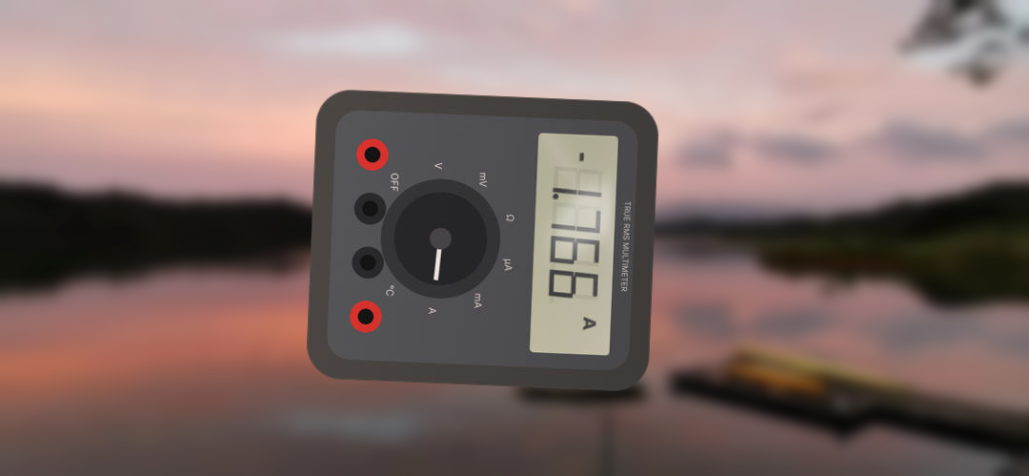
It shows -1.766; A
